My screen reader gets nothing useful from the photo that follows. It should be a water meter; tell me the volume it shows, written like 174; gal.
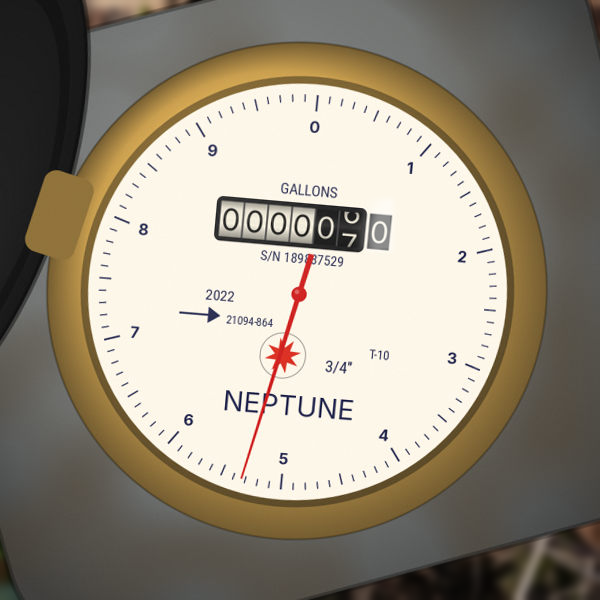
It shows 65.3; gal
